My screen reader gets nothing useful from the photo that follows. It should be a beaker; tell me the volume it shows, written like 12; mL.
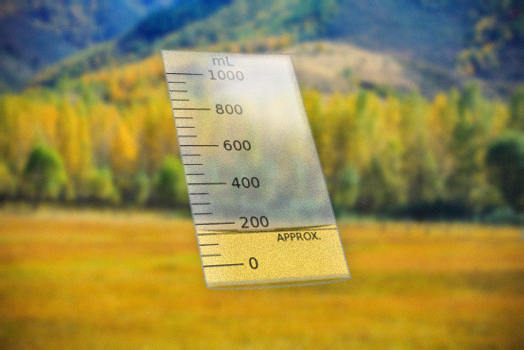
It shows 150; mL
